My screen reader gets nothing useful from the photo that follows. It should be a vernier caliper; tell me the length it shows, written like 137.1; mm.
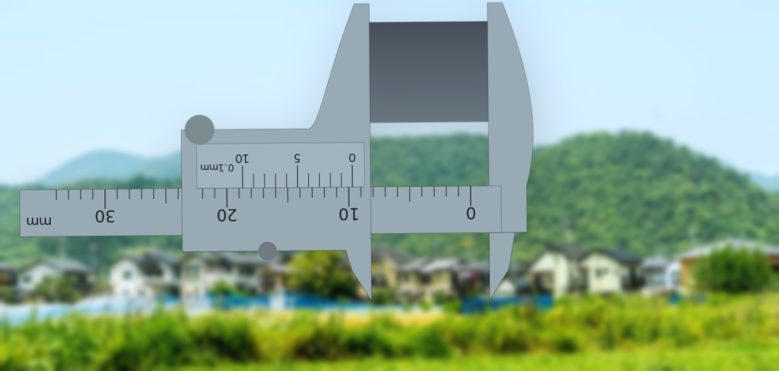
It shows 9.7; mm
